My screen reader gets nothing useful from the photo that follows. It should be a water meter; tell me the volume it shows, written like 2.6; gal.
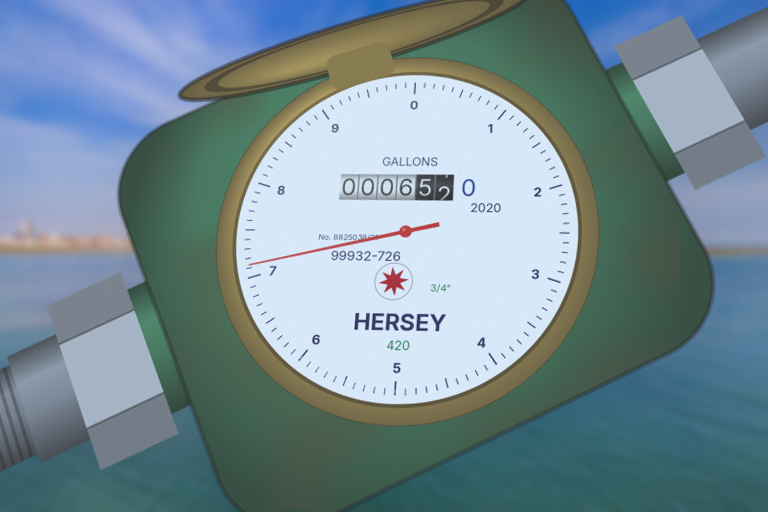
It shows 6517.1; gal
